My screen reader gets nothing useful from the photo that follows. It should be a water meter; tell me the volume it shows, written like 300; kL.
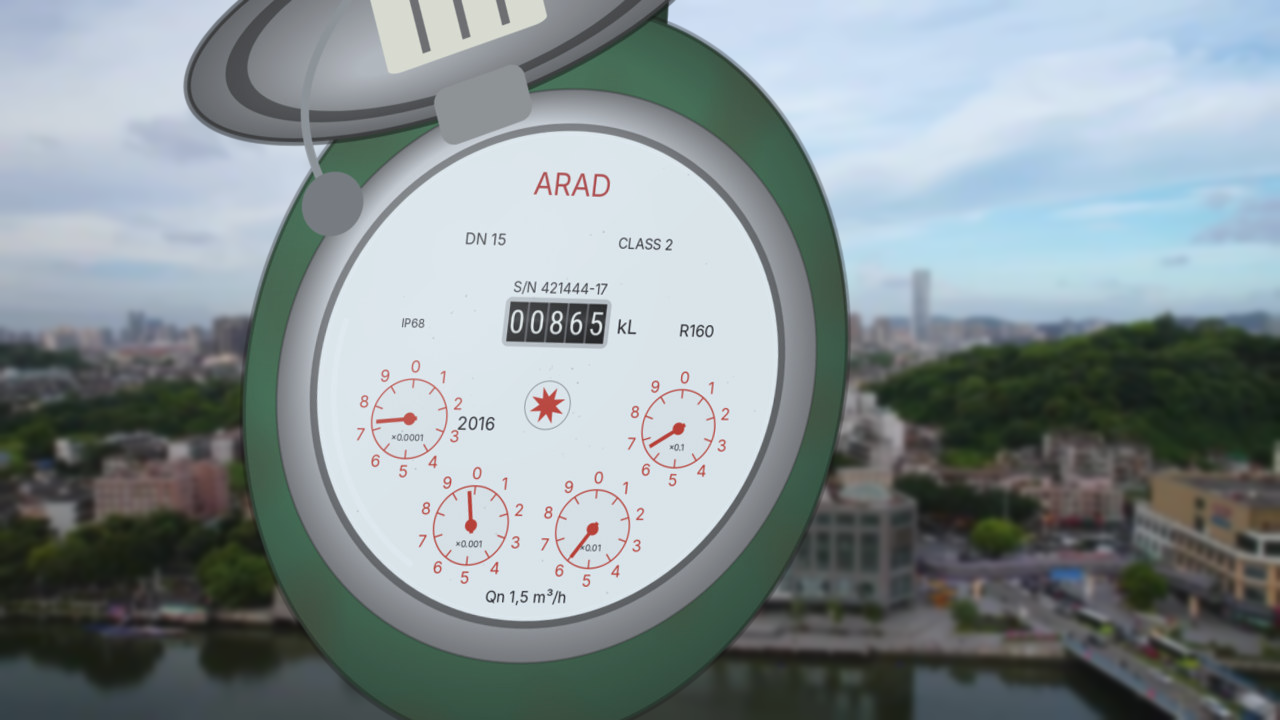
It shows 865.6597; kL
